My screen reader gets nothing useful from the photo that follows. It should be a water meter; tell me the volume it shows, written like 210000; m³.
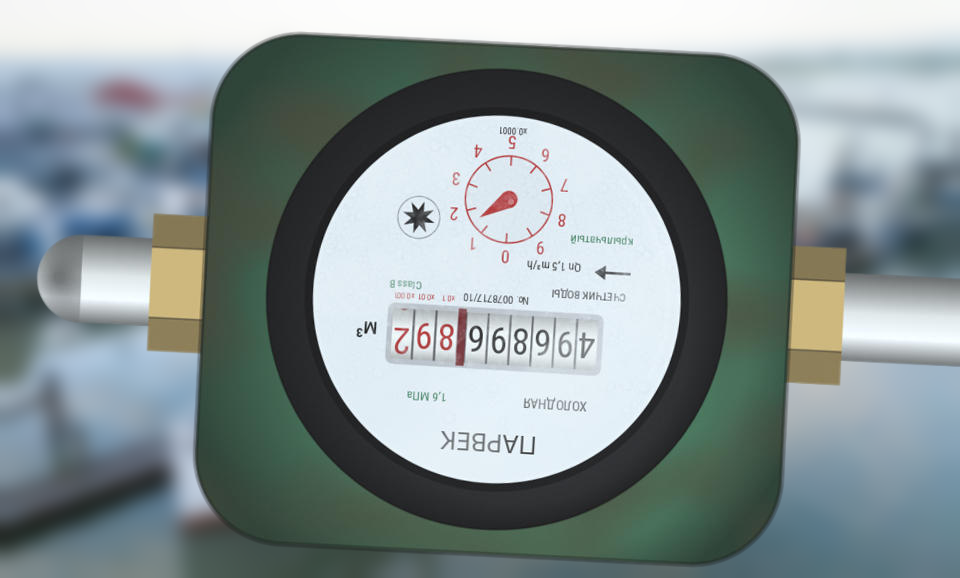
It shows 496896.8921; m³
